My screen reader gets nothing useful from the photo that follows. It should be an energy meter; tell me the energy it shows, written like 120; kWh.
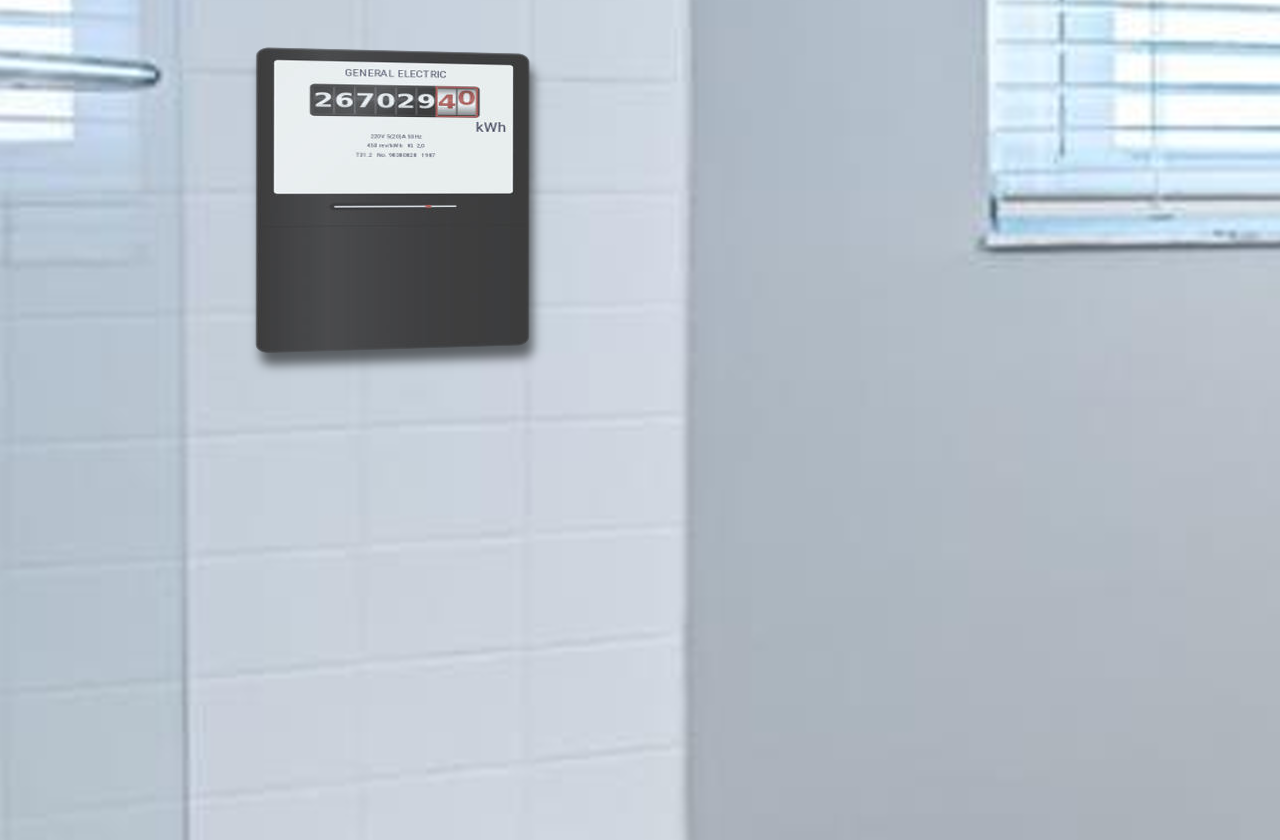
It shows 267029.40; kWh
